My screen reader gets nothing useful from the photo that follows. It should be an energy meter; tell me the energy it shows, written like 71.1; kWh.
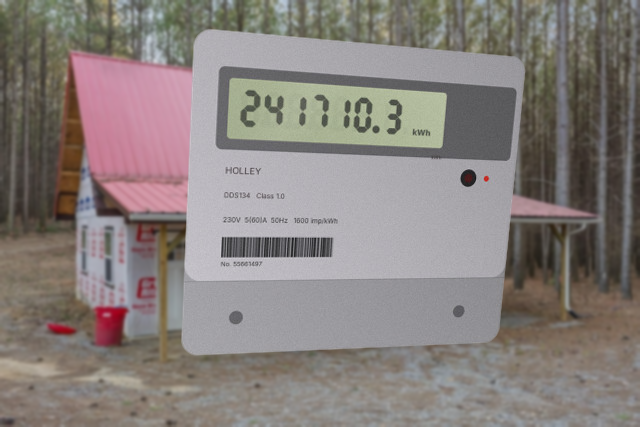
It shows 241710.3; kWh
